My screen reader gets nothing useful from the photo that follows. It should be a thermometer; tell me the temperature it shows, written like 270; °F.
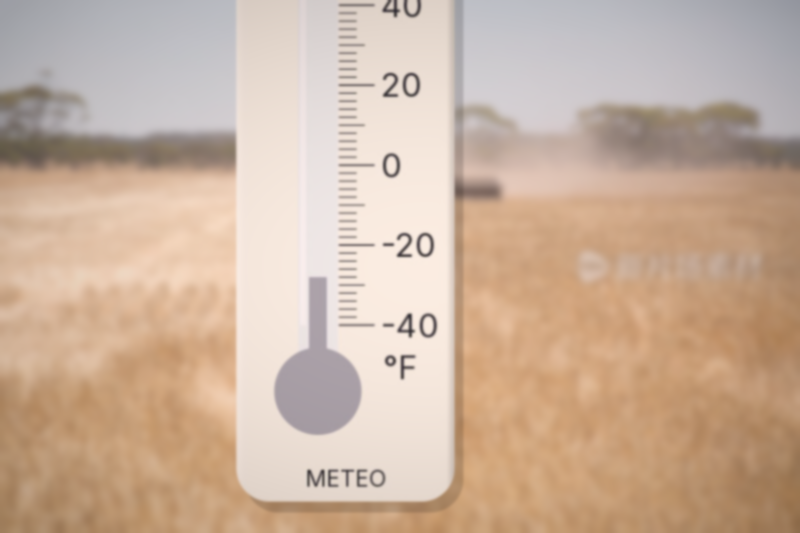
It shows -28; °F
